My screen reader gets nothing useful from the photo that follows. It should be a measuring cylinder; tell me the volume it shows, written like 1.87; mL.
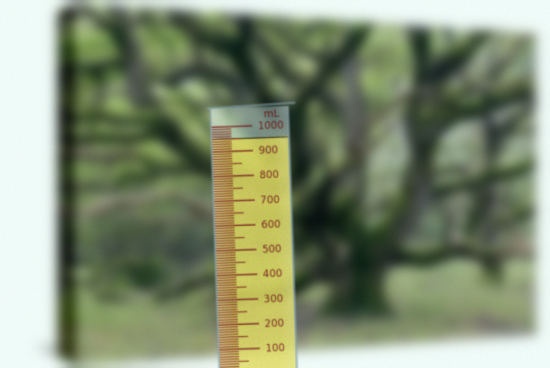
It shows 950; mL
